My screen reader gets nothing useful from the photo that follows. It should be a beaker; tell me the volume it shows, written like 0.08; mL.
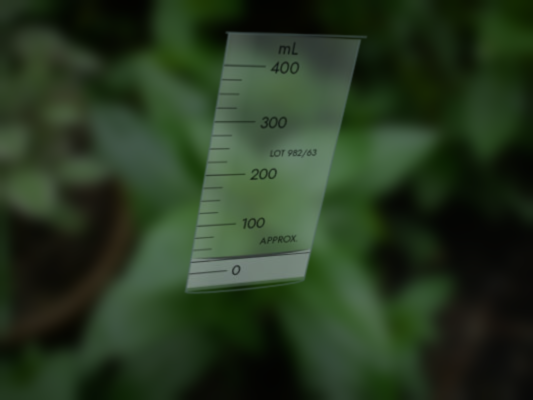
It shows 25; mL
